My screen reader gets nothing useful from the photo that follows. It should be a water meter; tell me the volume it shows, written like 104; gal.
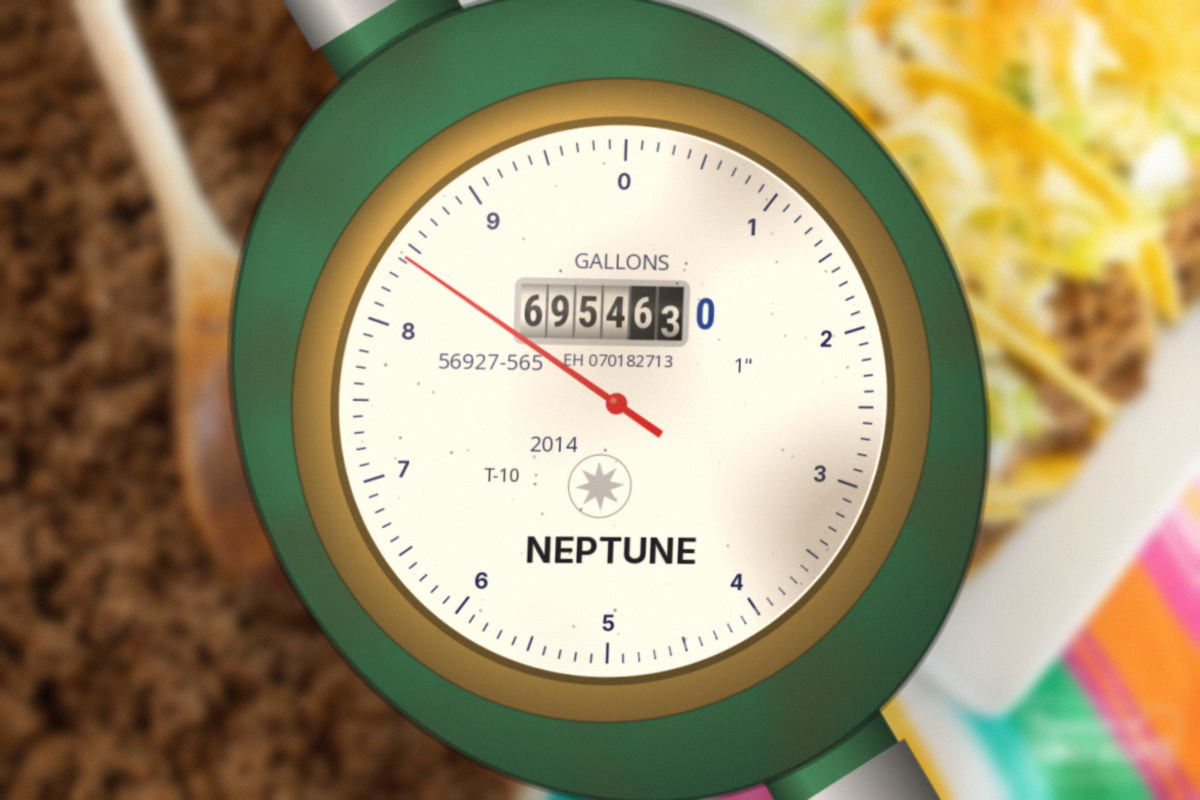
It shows 6954628.4; gal
